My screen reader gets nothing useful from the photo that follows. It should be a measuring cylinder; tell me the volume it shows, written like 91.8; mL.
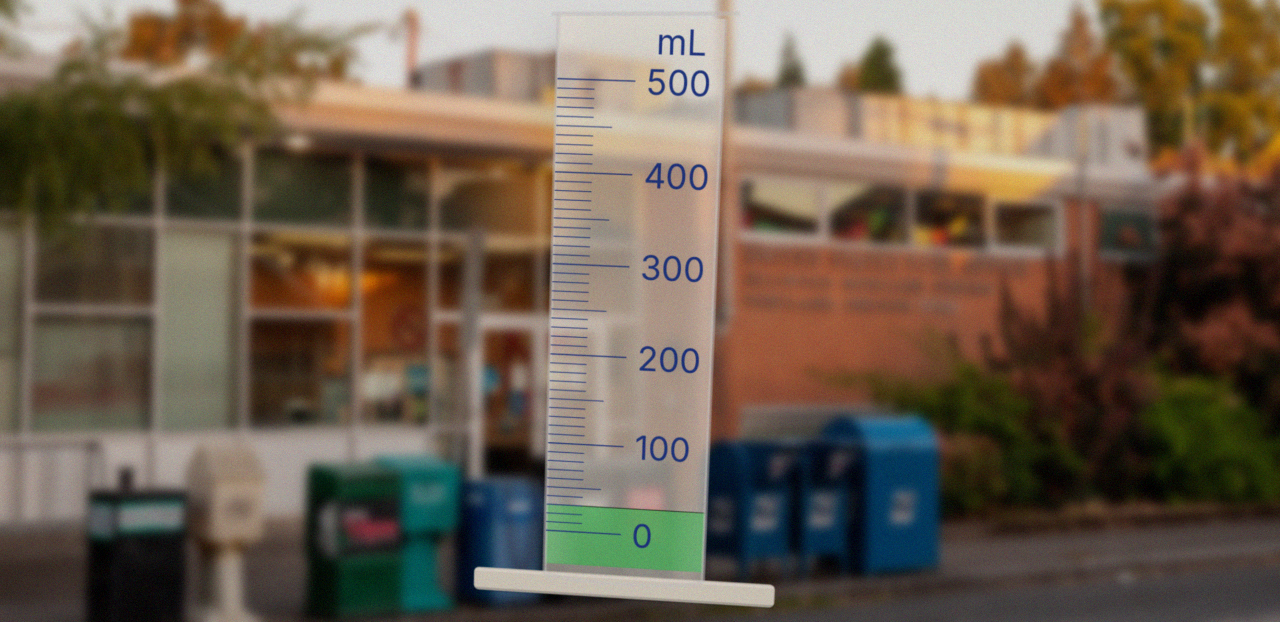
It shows 30; mL
